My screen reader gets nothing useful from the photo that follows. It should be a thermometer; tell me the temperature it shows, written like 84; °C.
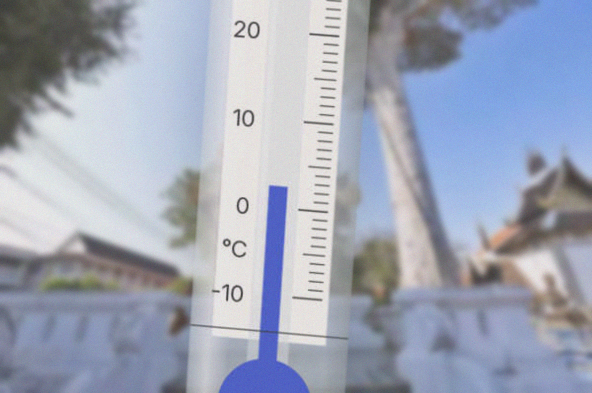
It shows 2.5; °C
